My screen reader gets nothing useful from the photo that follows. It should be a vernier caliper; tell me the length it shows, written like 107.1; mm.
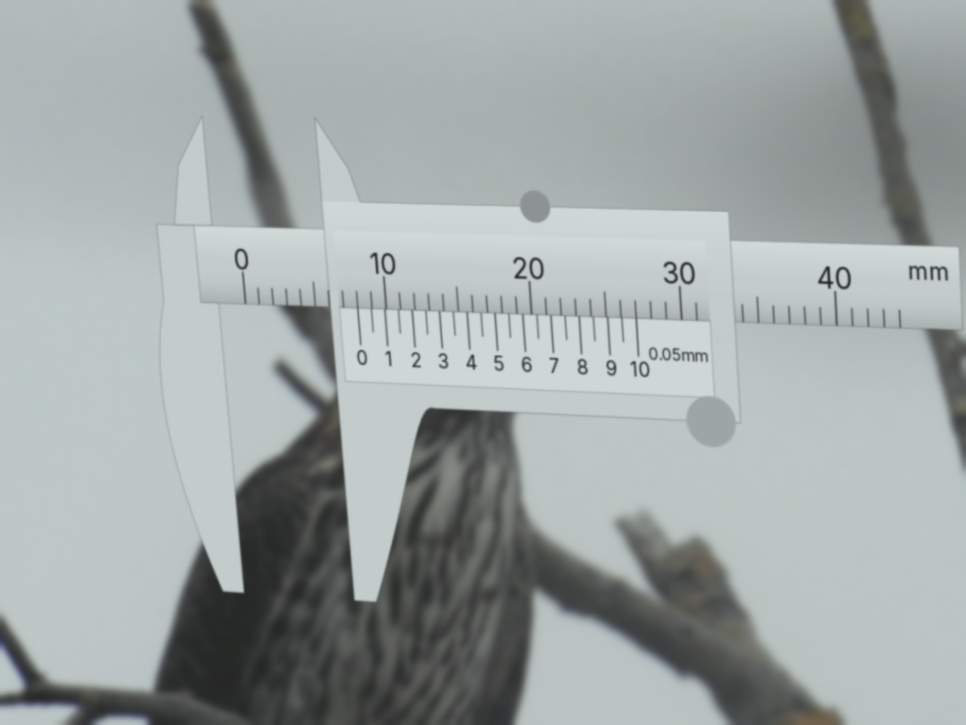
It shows 8.0; mm
